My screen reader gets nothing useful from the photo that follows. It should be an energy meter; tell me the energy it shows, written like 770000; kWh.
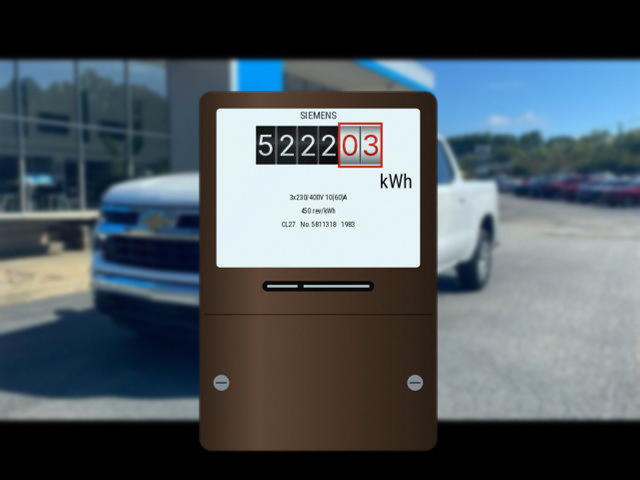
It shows 5222.03; kWh
